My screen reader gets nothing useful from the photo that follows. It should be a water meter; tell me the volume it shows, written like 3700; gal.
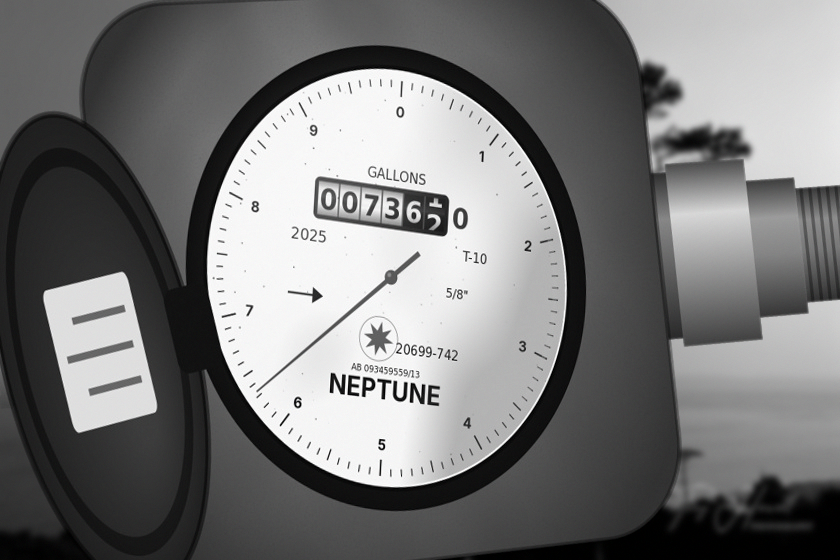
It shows 73616.3; gal
